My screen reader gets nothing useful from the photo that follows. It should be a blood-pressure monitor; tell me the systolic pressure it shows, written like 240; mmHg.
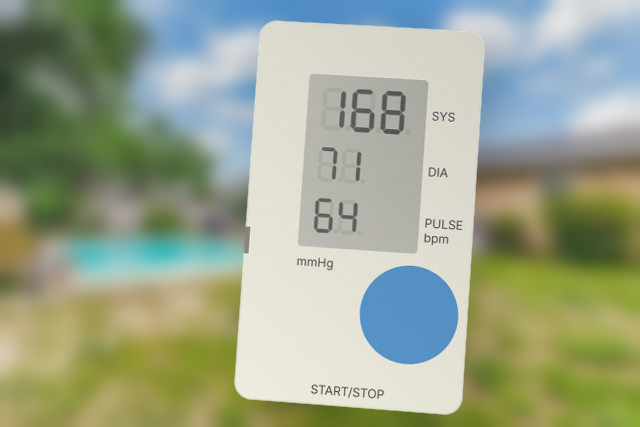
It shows 168; mmHg
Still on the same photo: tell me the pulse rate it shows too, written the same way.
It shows 64; bpm
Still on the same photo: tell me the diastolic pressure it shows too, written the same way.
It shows 71; mmHg
